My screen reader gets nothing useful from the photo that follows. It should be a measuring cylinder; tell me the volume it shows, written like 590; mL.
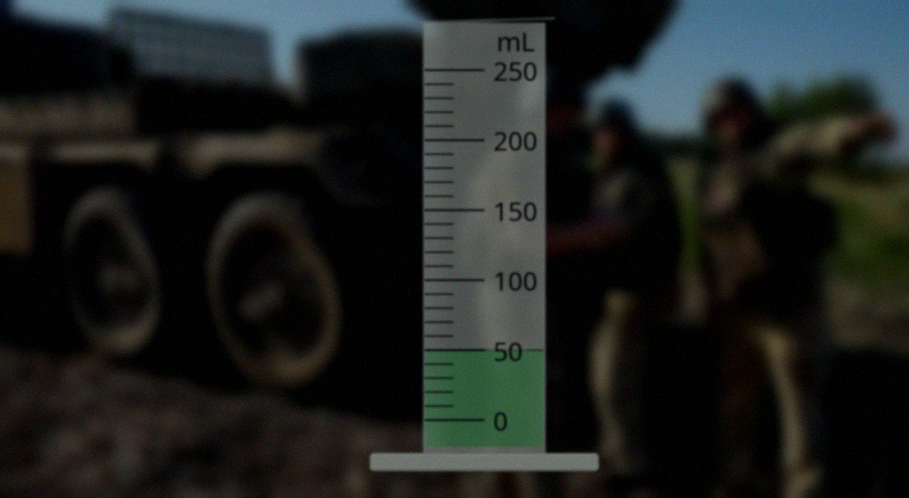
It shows 50; mL
